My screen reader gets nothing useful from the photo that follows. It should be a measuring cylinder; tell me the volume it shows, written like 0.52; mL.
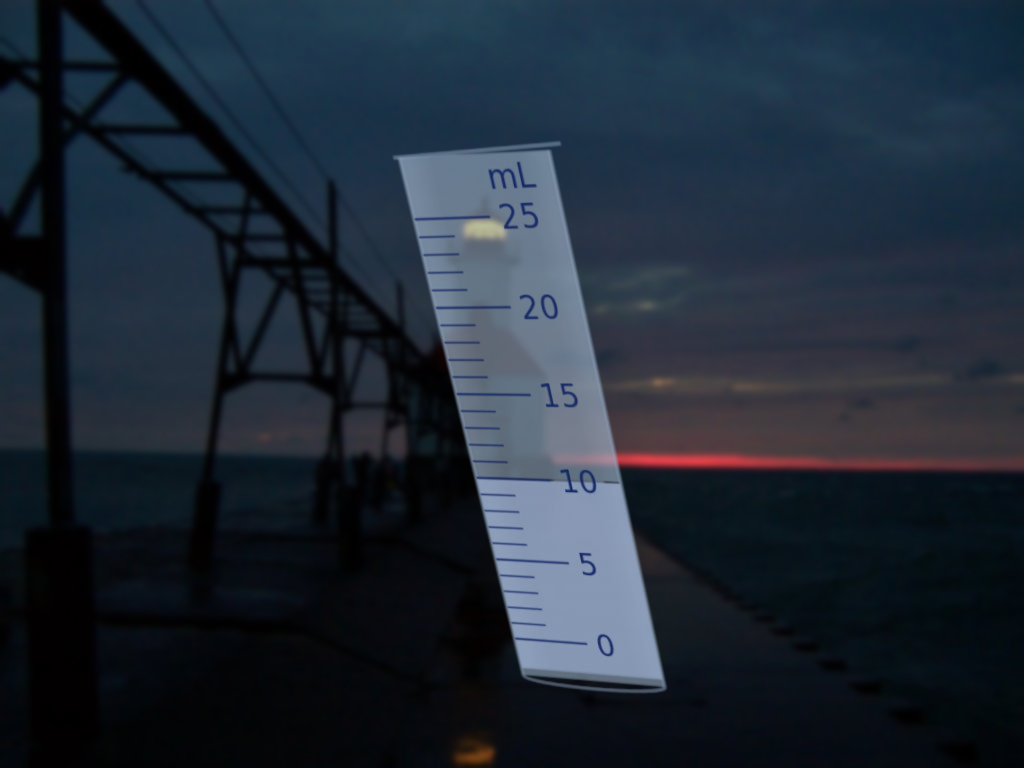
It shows 10; mL
